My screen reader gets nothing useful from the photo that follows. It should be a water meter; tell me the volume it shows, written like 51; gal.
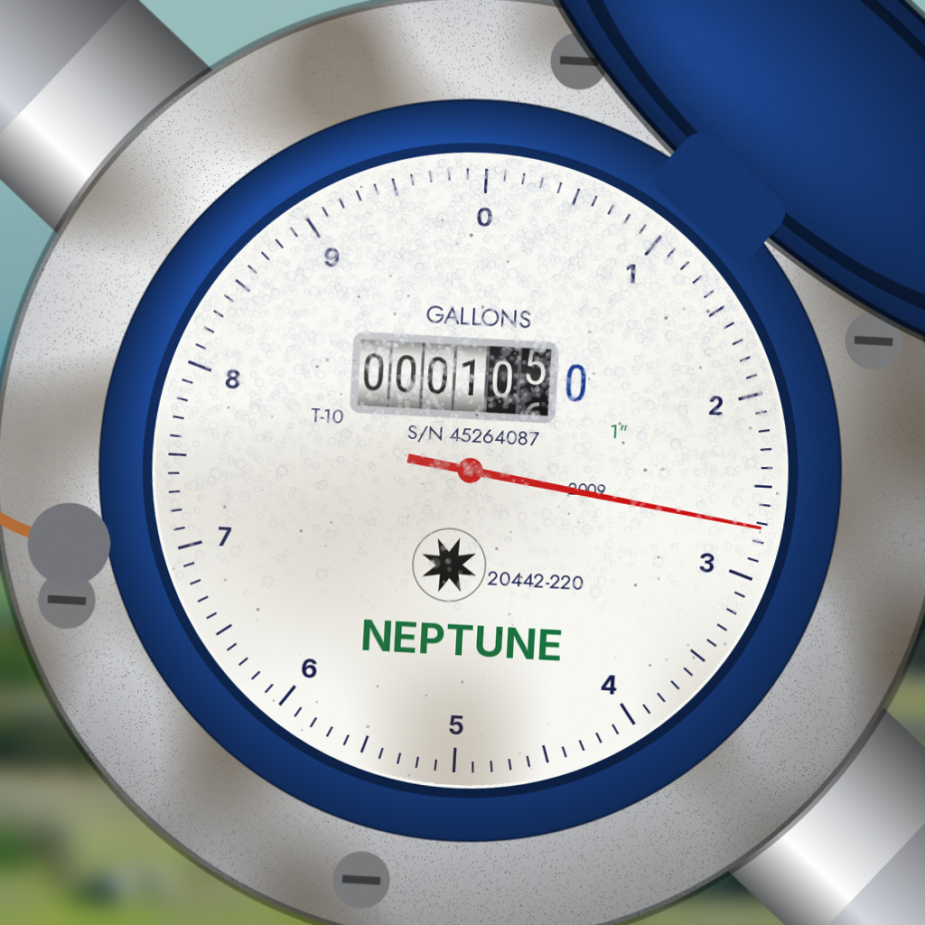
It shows 1052.7; gal
